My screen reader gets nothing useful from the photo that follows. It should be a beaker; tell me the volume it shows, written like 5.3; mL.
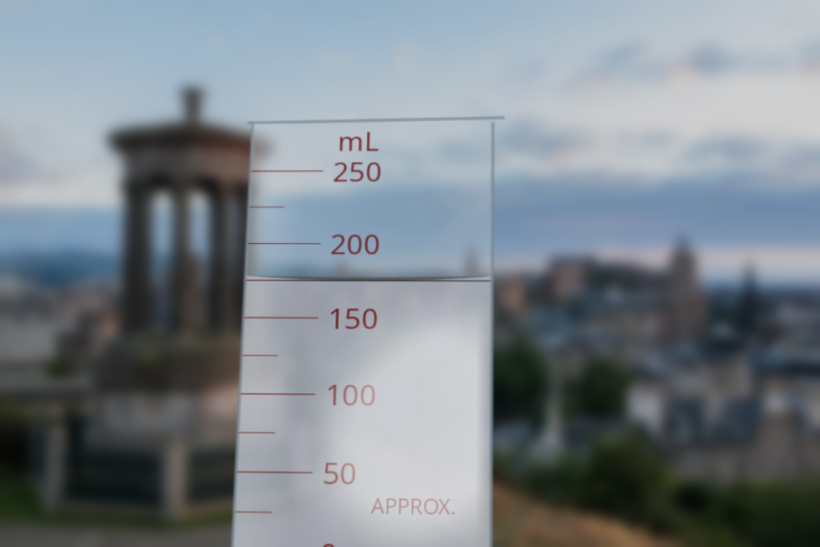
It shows 175; mL
